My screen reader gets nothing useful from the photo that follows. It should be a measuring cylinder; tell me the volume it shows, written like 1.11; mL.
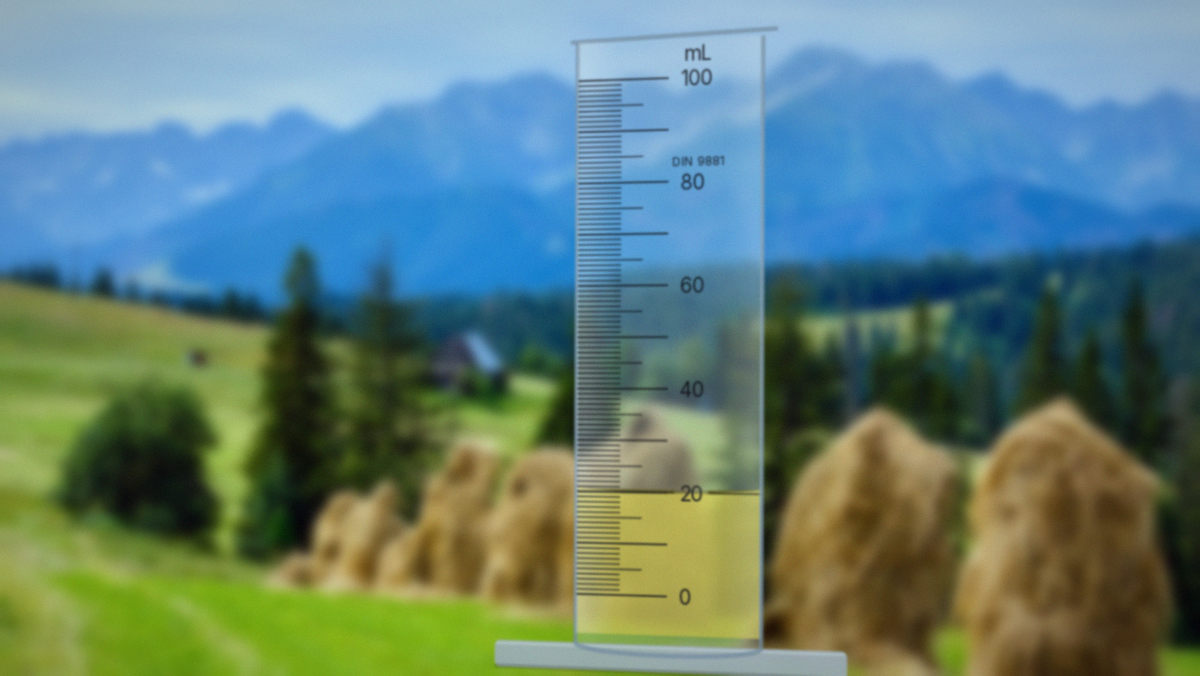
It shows 20; mL
